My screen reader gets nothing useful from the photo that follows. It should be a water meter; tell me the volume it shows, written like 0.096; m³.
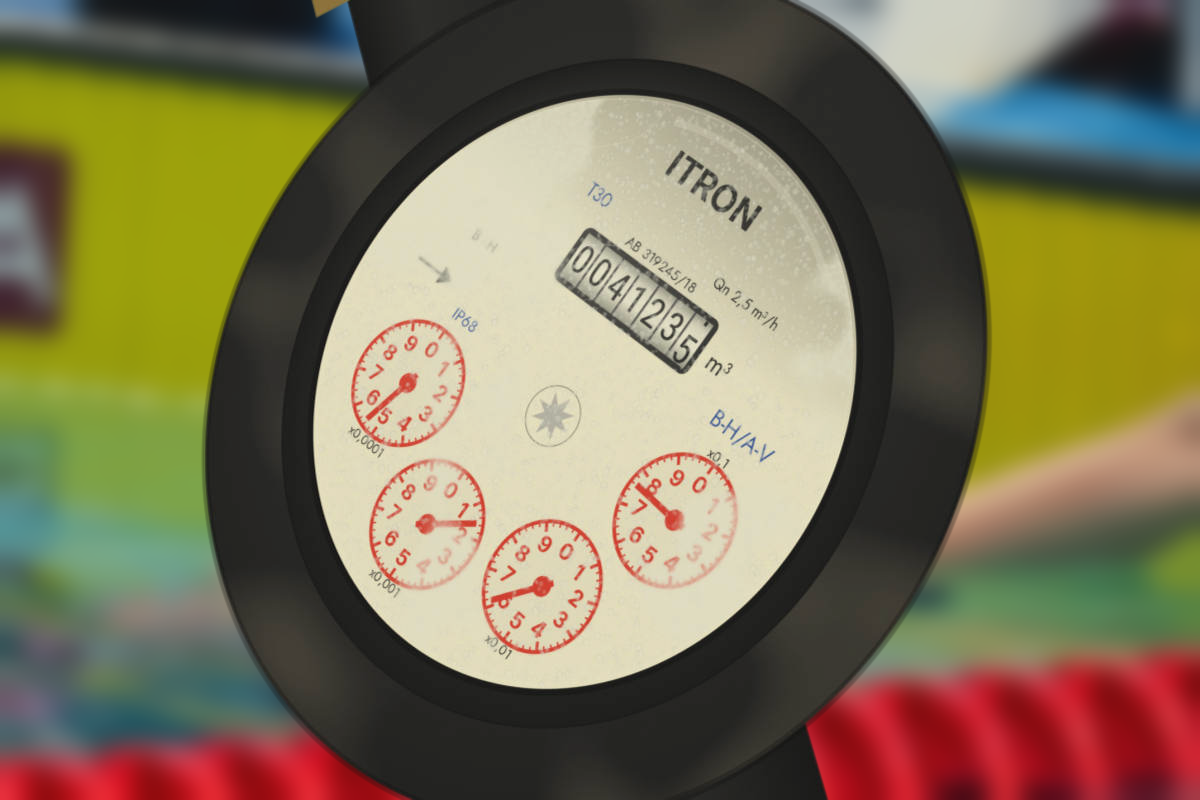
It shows 41234.7615; m³
